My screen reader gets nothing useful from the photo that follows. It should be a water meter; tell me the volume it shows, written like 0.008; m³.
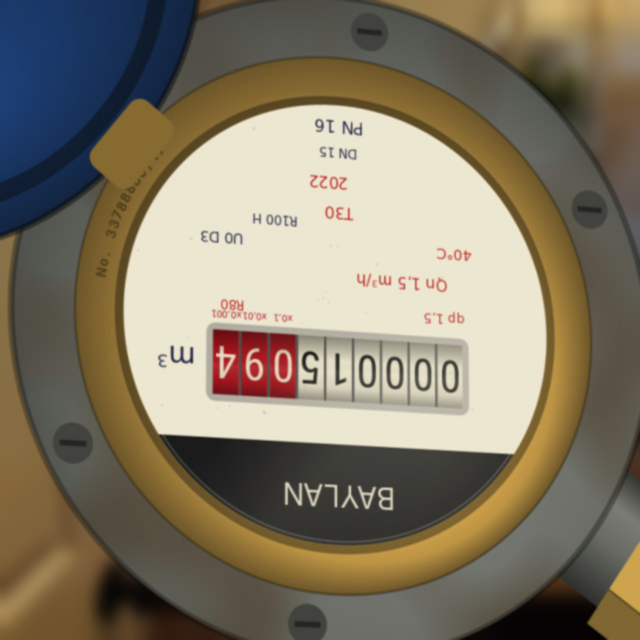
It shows 15.094; m³
